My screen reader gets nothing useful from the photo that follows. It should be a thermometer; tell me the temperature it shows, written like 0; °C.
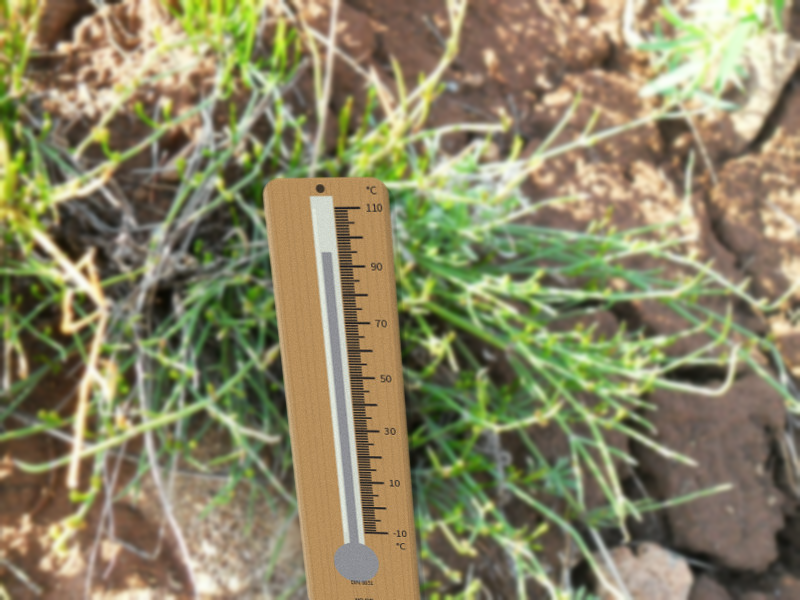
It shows 95; °C
